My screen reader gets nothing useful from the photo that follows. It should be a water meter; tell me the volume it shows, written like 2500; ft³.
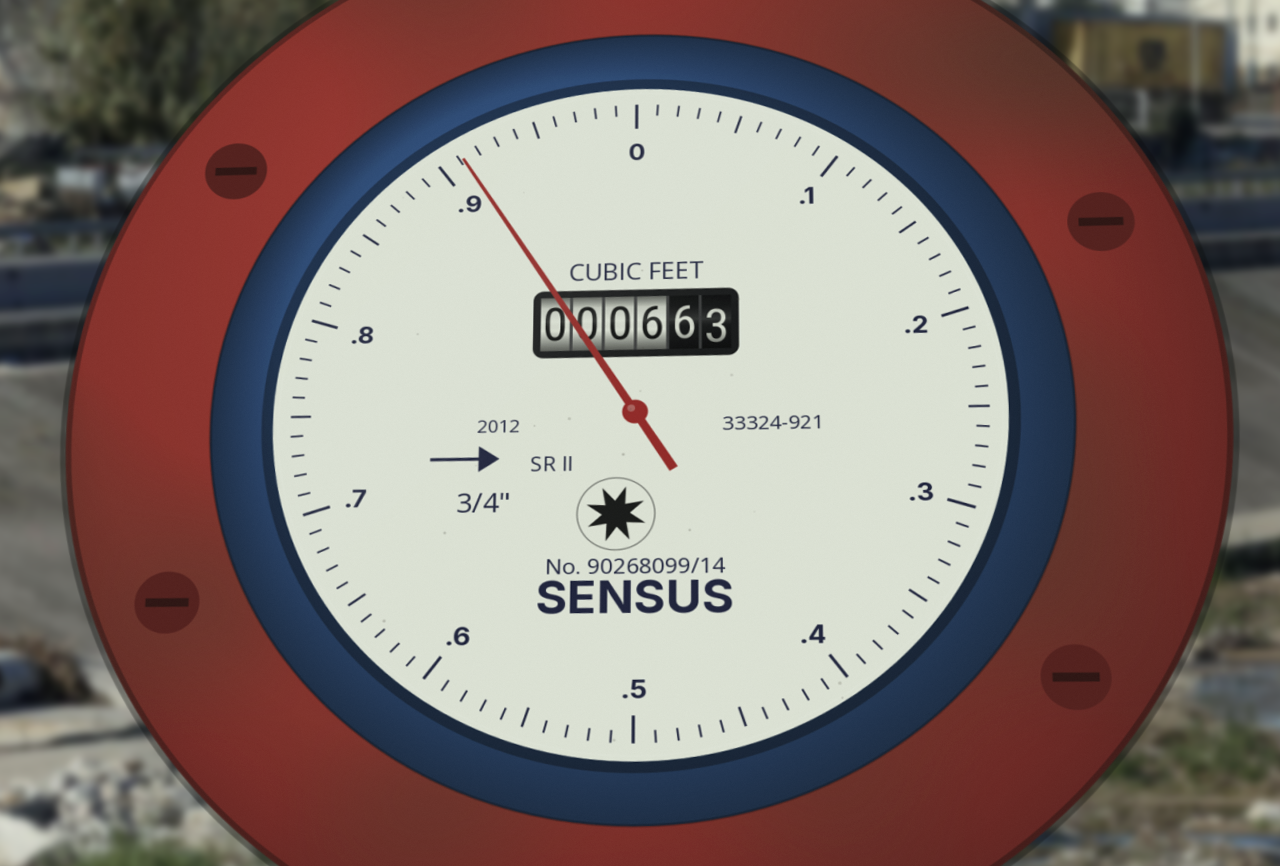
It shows 662.91; ft³
